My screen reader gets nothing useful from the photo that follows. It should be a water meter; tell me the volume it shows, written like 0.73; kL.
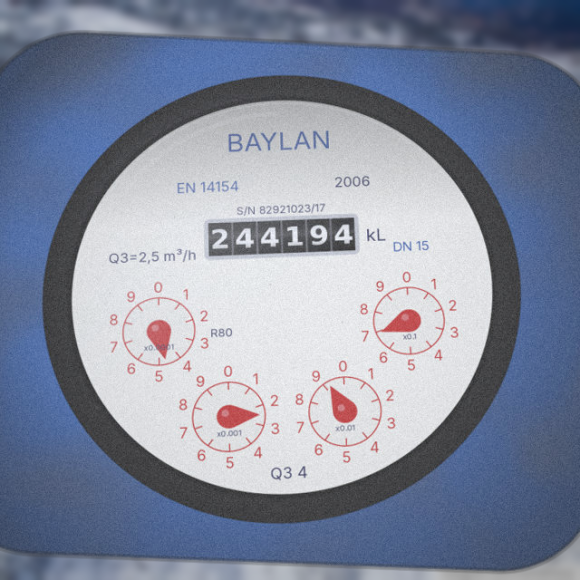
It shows 244194.6924; kL
